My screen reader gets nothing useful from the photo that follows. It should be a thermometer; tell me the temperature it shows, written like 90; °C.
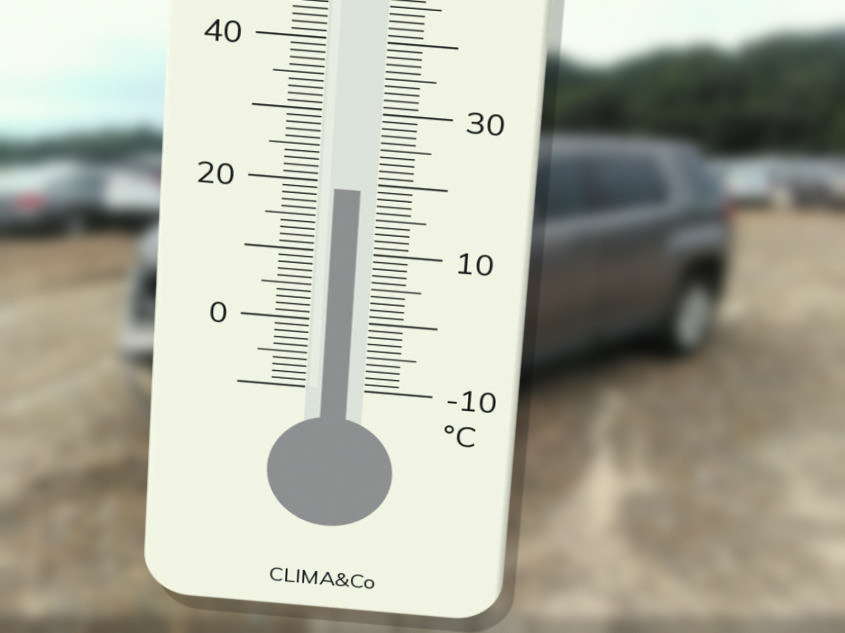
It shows 19; °C
